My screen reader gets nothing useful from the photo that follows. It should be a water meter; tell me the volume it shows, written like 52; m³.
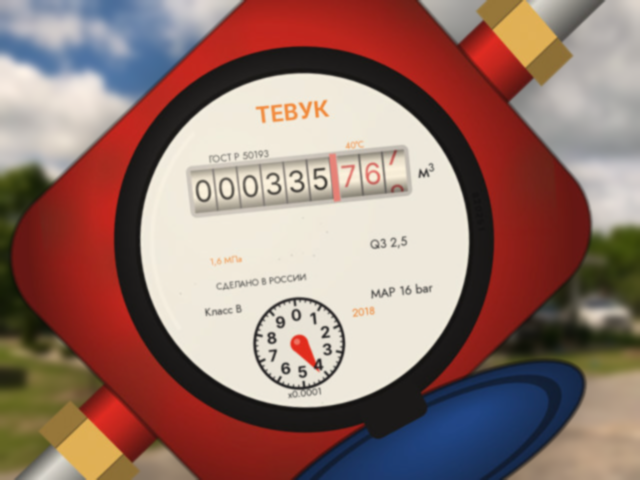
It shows 335.7674; m³
